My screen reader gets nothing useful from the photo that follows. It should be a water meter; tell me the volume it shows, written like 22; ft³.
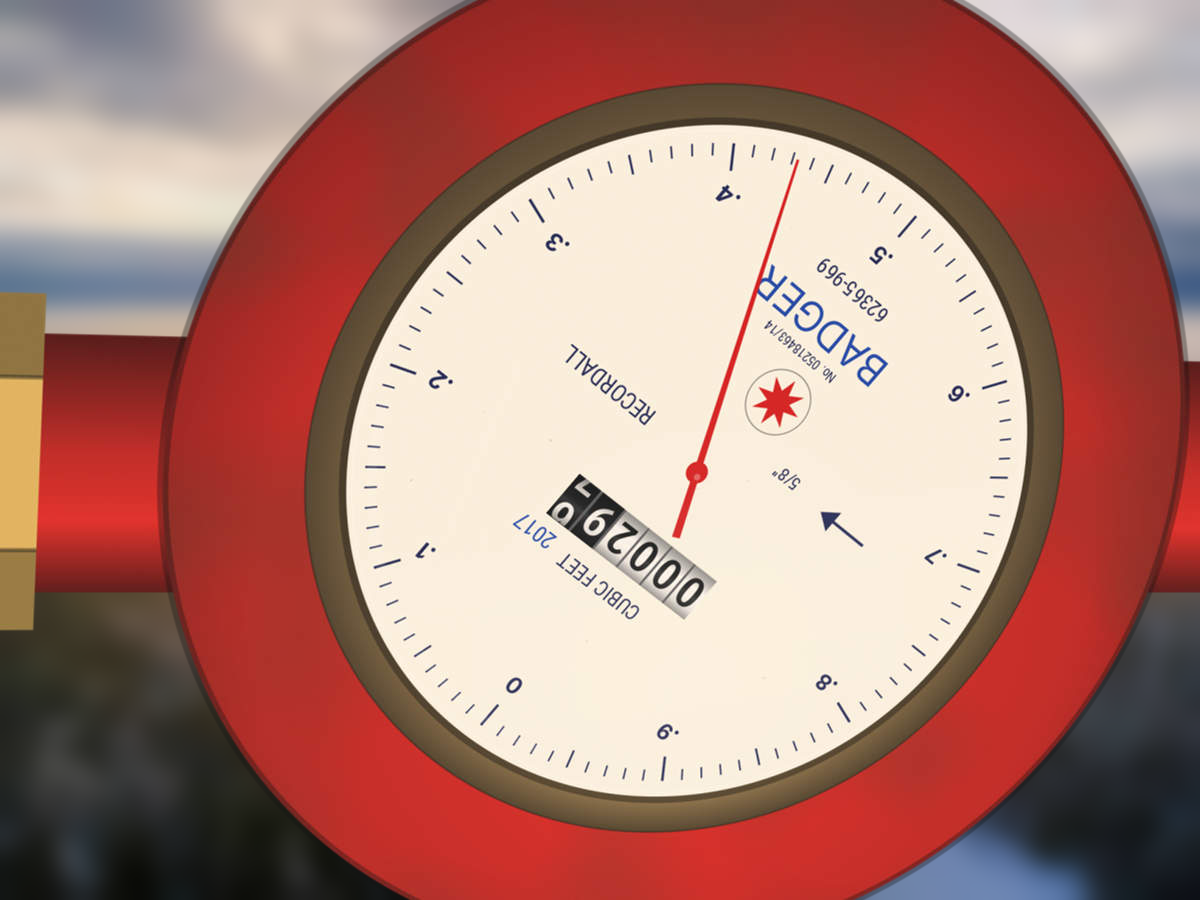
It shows 296.43; ft³
